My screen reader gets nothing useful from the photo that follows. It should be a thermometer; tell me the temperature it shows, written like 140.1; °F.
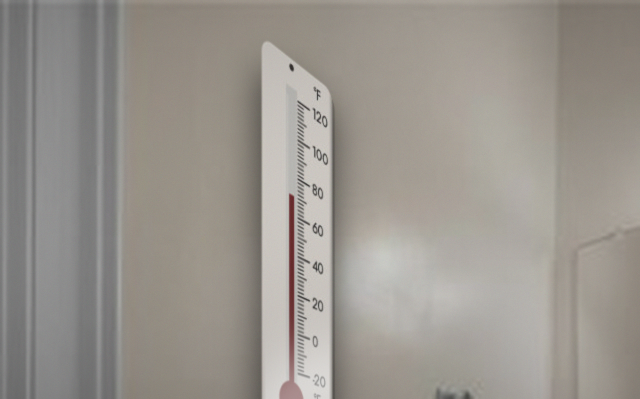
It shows 70; °F
